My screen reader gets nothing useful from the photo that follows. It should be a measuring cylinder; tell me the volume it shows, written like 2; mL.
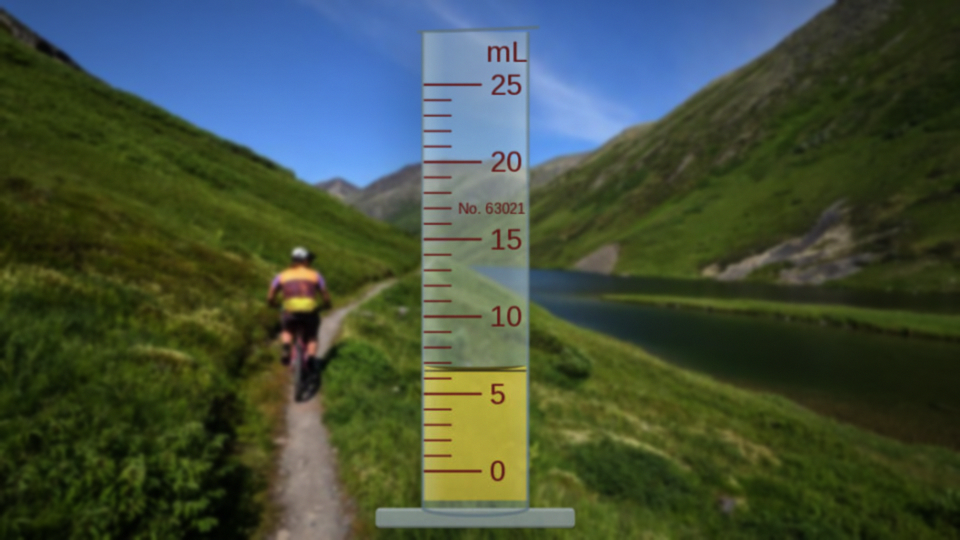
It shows 6.5; mL
